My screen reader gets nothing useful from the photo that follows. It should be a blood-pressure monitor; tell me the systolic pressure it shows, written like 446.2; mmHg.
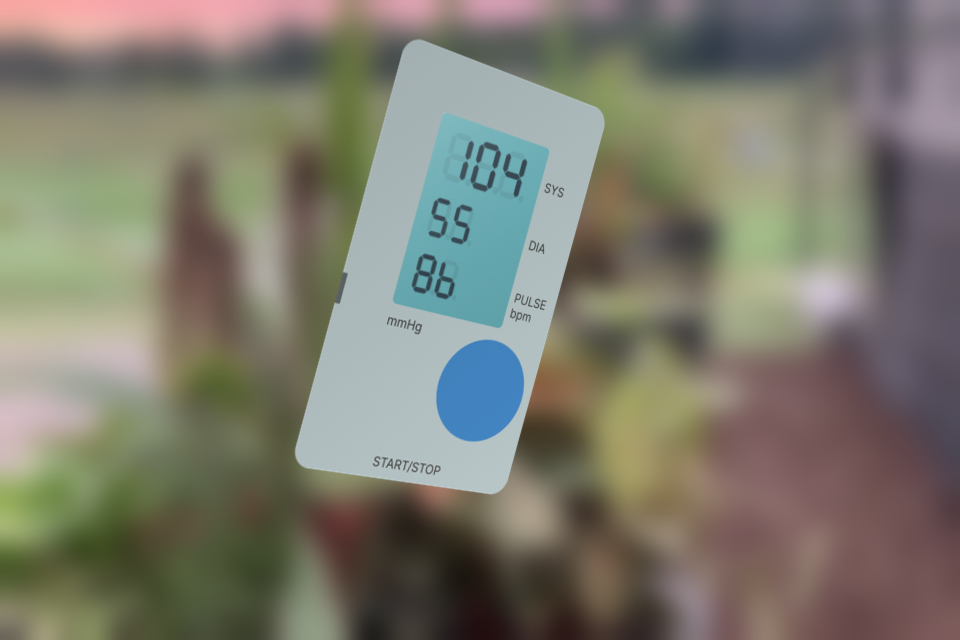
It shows 104; mmHg
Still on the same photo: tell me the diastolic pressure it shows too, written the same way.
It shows 55; mmHg
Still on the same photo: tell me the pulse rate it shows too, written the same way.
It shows 86; bpm
